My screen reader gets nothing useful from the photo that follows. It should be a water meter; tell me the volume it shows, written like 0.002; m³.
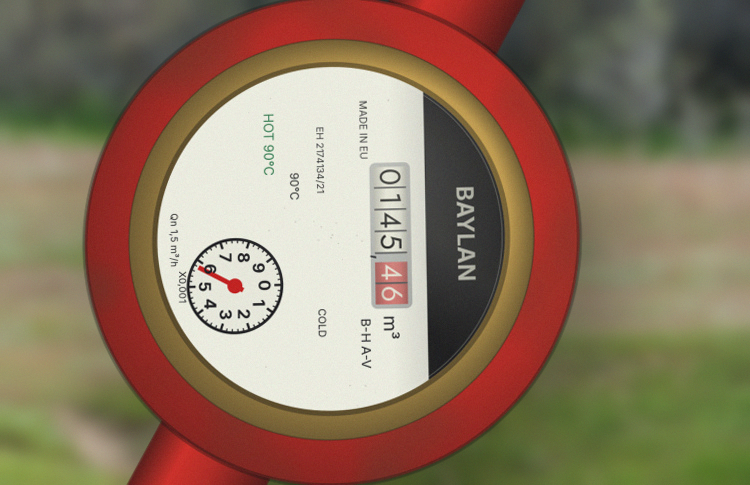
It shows 145.465; m³
